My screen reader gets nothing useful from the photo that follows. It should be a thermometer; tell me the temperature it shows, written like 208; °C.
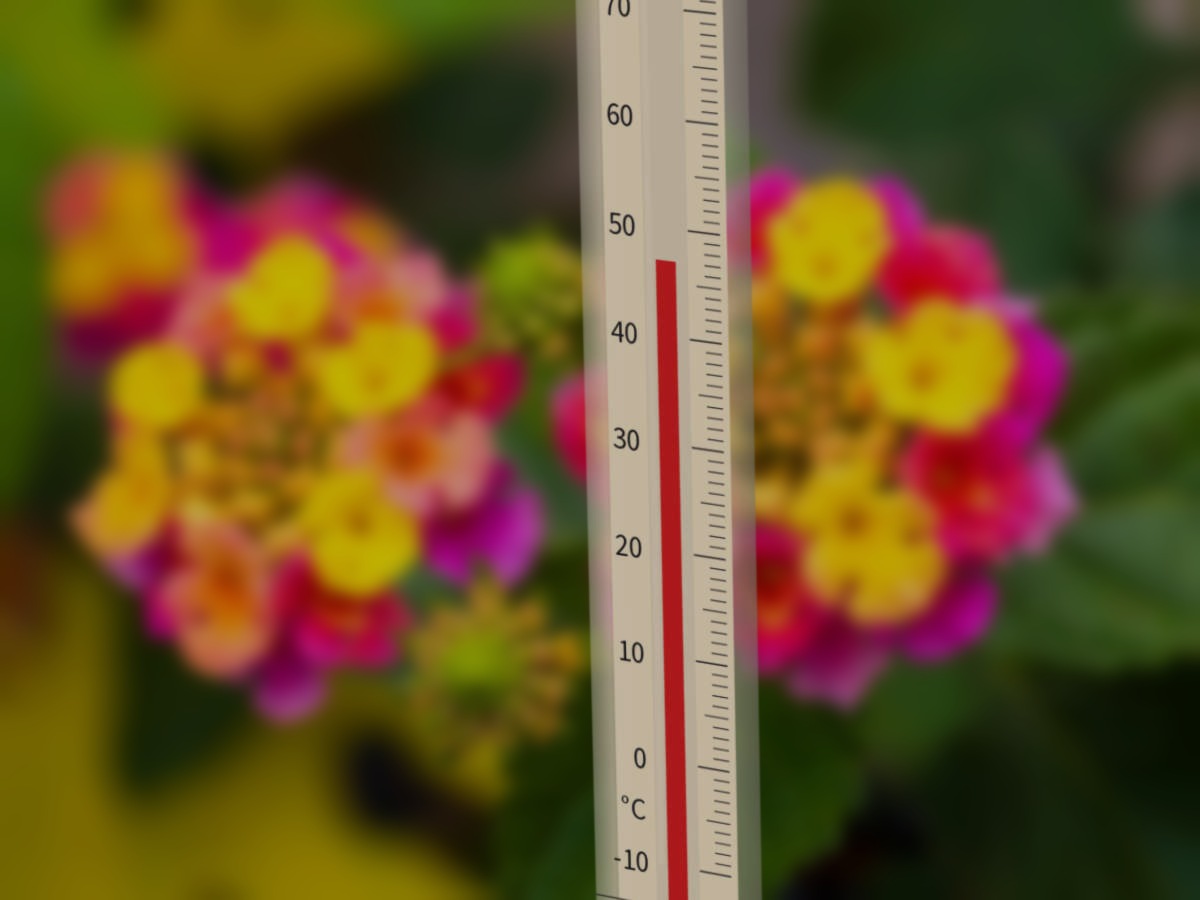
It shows 47; °C
